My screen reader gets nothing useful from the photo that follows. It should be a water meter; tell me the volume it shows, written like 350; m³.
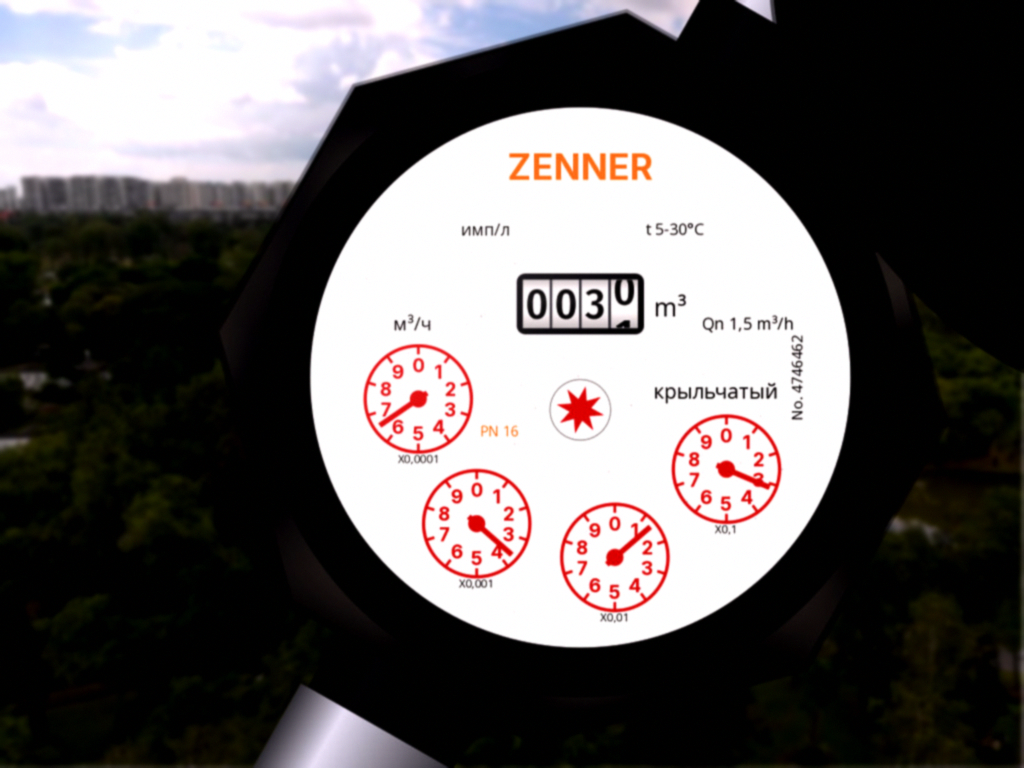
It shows 30.3136; m³
